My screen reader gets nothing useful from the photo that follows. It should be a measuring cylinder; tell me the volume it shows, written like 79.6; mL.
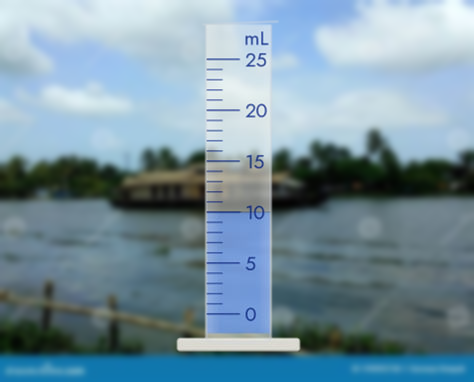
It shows 10; mL
